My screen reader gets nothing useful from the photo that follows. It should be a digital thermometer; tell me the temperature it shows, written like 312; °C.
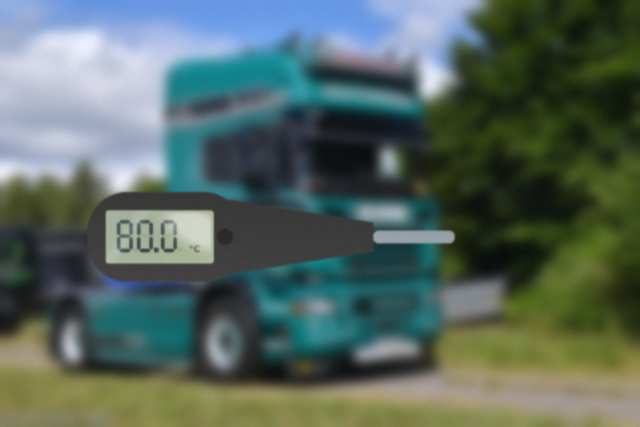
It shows 80.0; °C
